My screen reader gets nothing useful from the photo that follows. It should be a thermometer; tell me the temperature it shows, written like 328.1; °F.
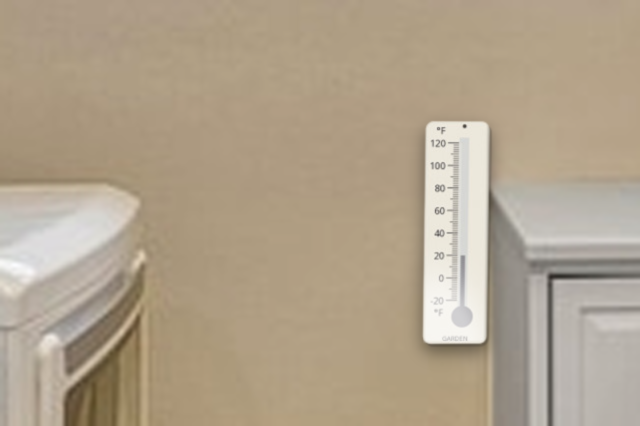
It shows 20; °F
